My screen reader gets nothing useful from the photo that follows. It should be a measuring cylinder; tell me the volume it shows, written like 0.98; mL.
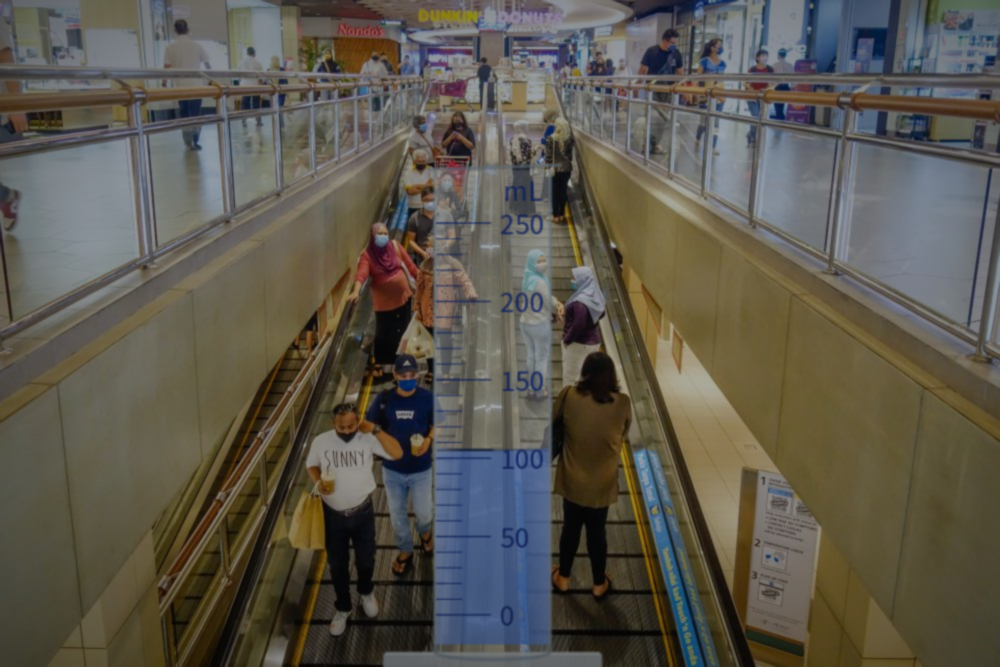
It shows 105; mL
